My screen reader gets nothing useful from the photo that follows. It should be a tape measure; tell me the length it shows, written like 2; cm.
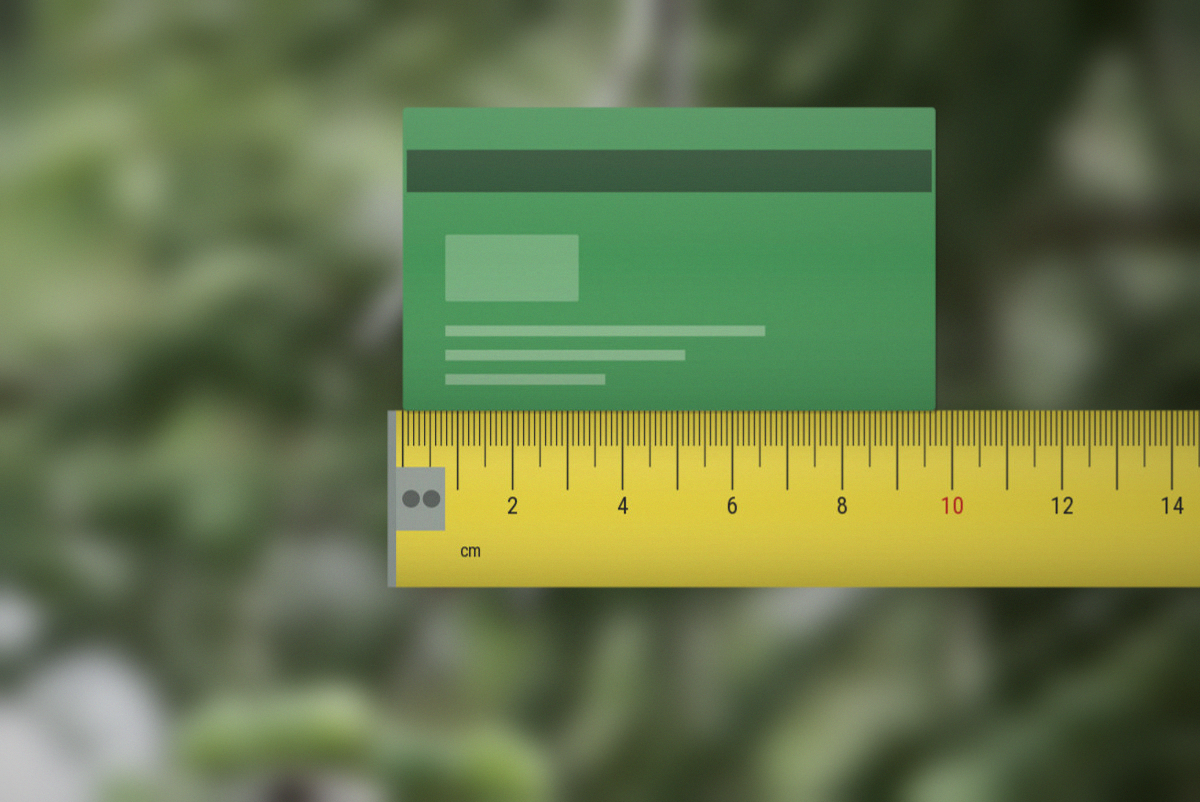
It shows 9.7; cm
